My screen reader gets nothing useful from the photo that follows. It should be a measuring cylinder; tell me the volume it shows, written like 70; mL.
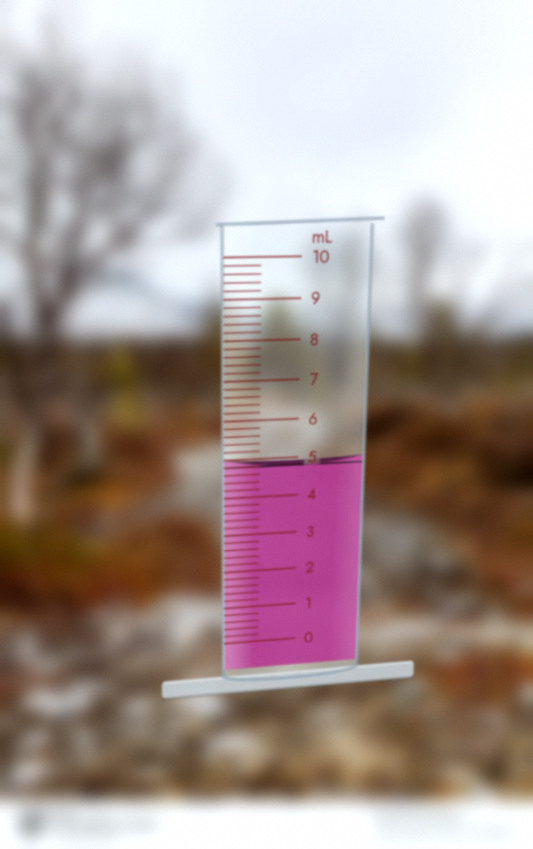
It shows 4.8; mL
